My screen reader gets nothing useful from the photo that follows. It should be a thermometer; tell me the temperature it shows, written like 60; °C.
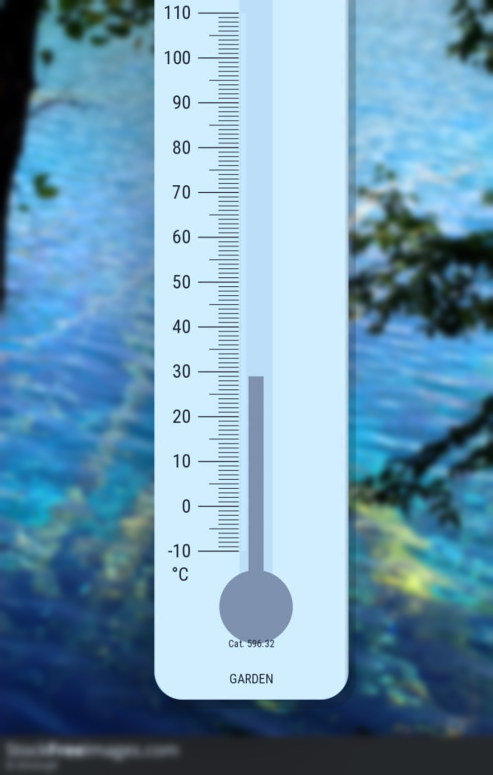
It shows 29; °C
